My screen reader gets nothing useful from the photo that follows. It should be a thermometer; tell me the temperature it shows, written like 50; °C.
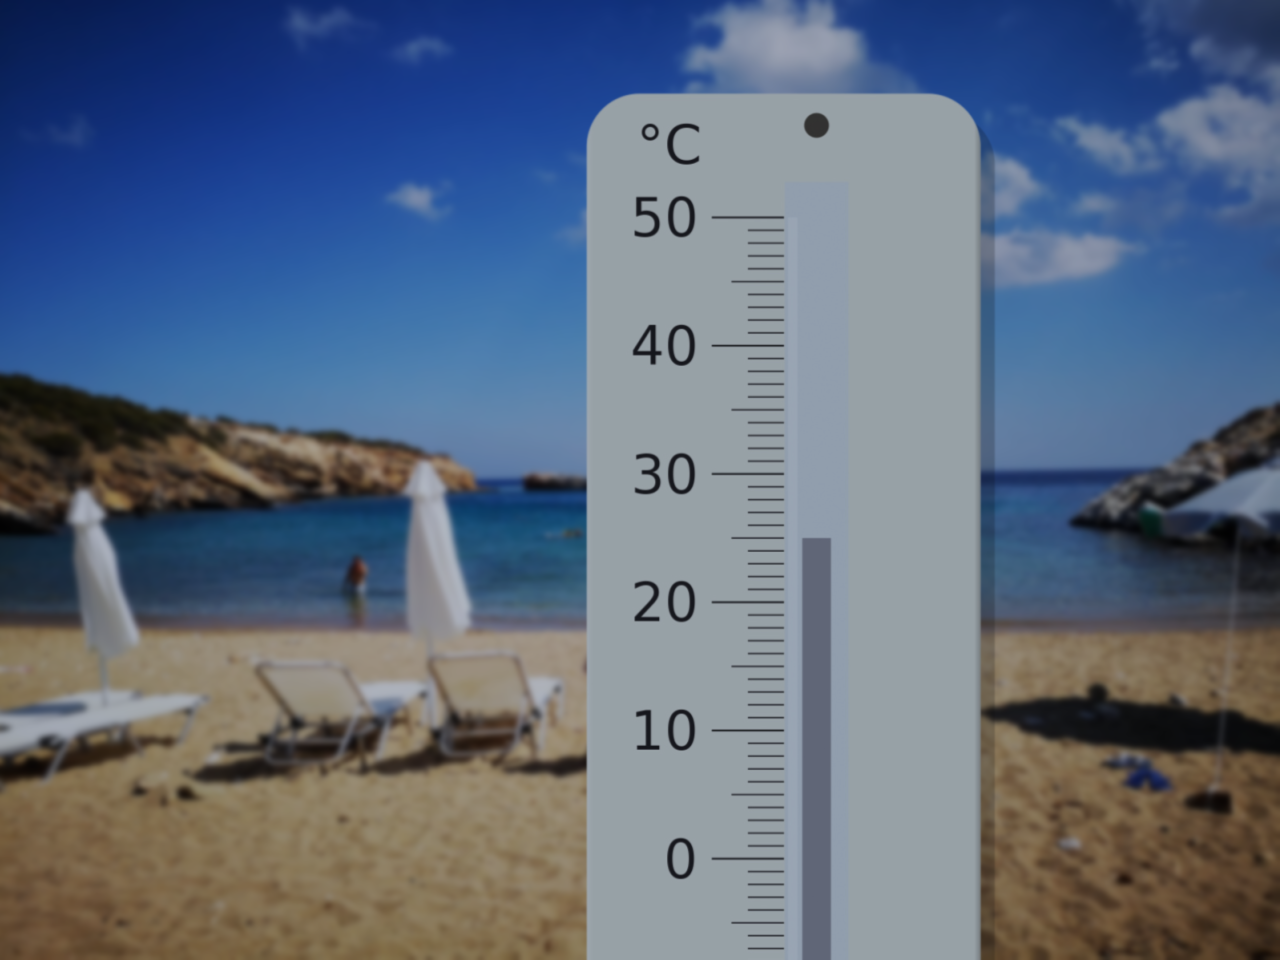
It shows 25; °C
